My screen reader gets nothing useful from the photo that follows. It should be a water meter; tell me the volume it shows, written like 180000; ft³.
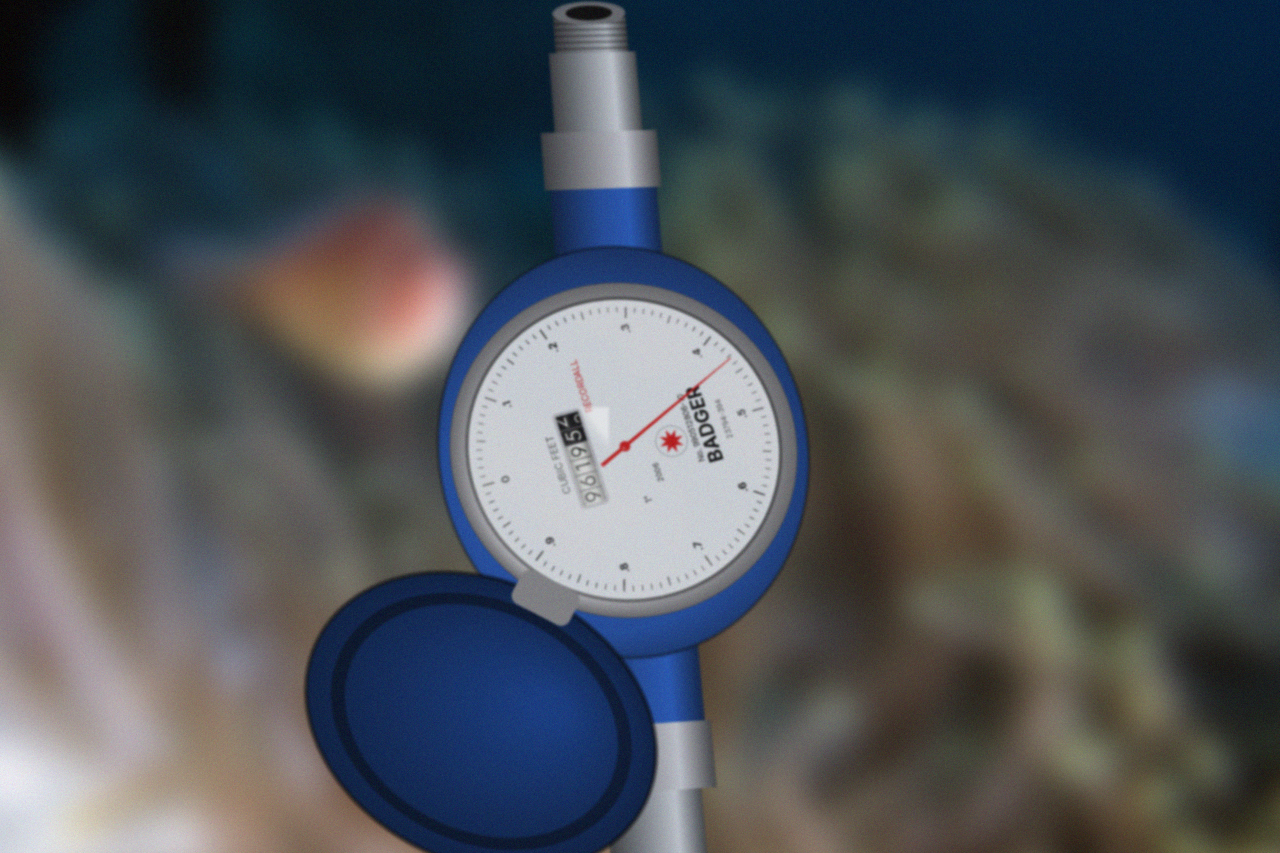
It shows 961952.43; ft³
